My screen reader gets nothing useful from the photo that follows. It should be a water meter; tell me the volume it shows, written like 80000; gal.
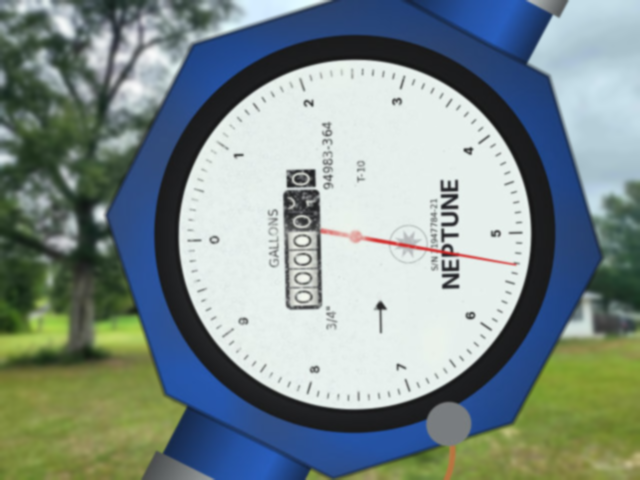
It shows 5.3; gal
